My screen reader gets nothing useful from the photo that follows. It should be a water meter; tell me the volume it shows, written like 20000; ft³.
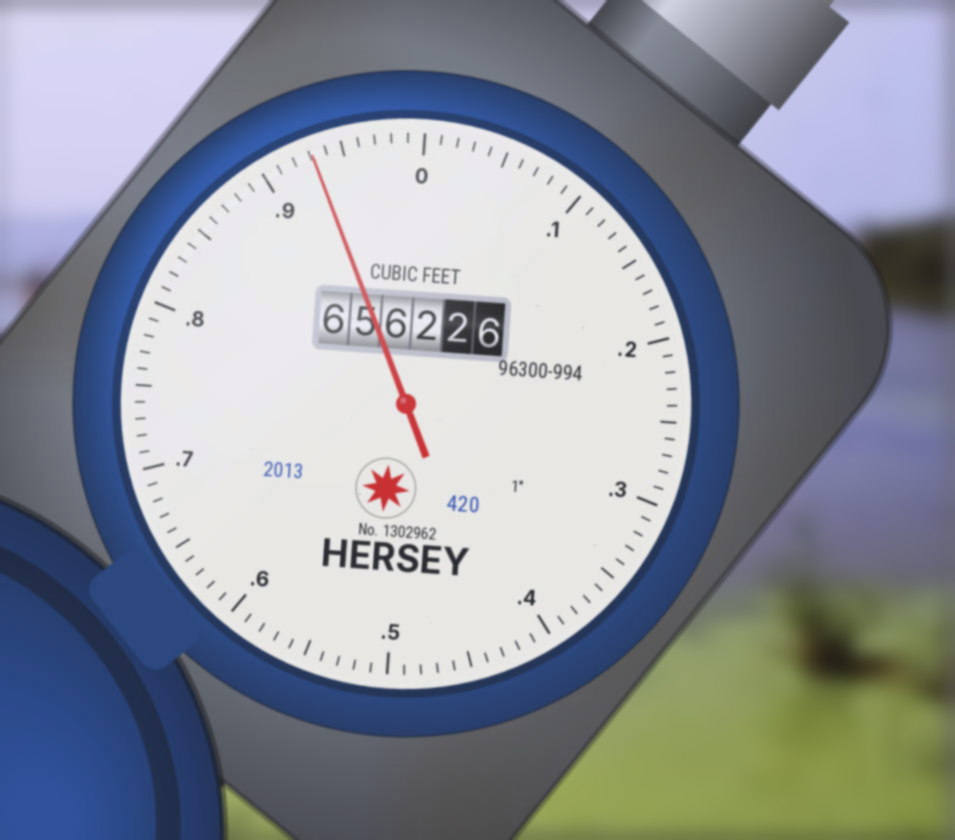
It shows 656225.93; ft³
